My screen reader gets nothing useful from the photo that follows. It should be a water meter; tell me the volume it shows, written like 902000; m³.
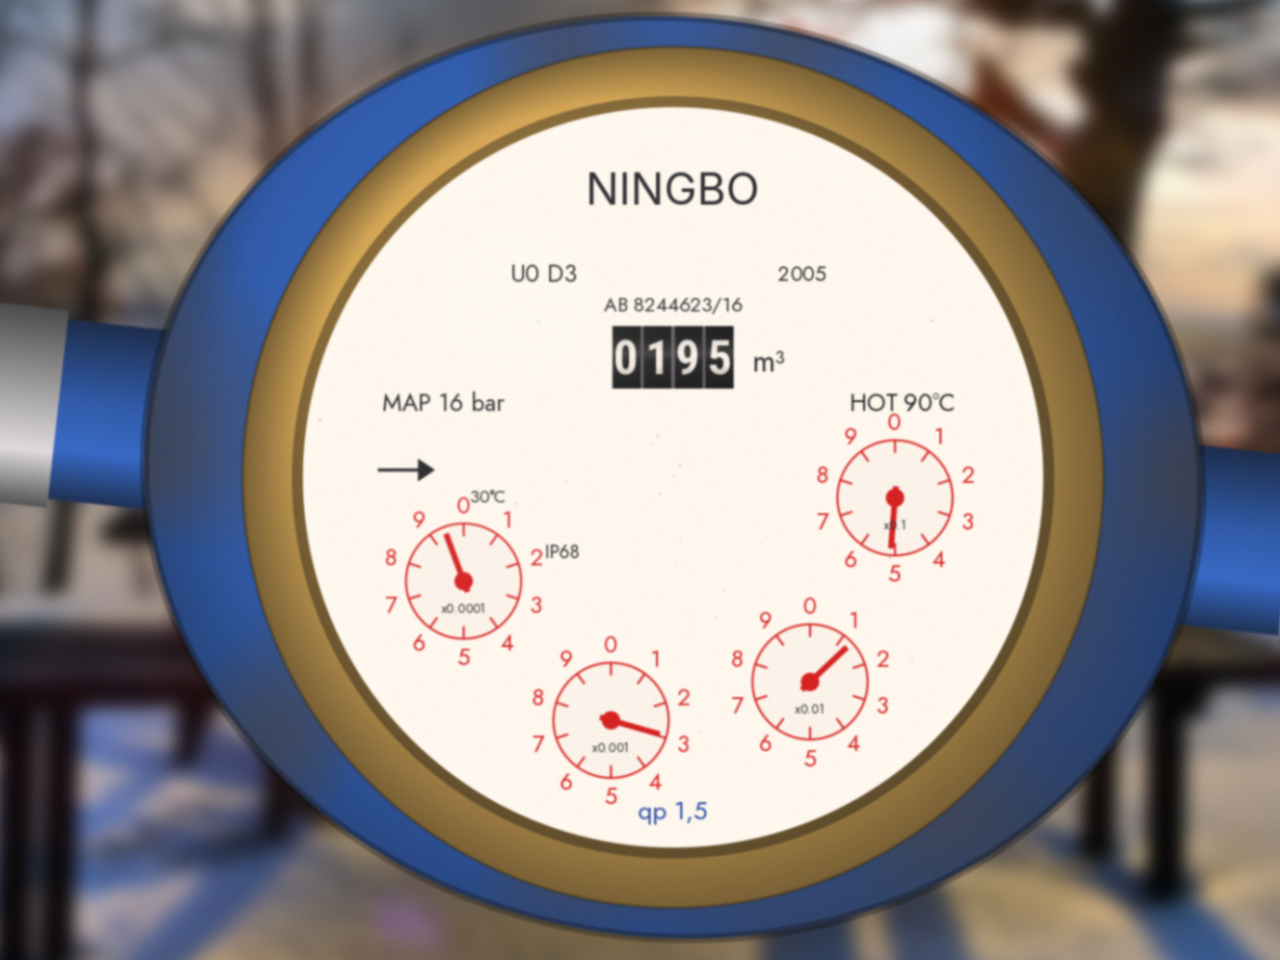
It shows 195.5129; m³
